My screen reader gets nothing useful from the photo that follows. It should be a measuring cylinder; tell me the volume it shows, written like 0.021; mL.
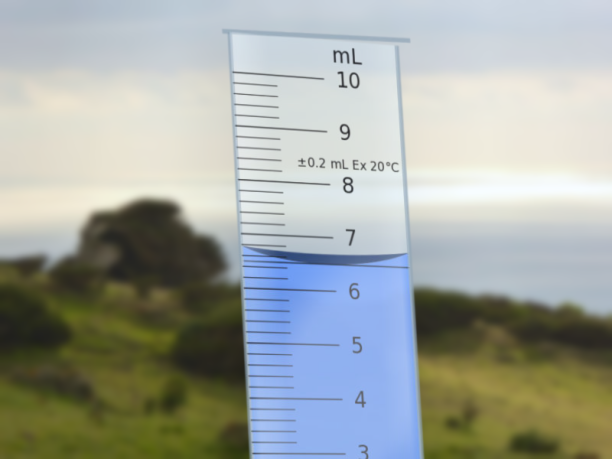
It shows 6.5; mL
